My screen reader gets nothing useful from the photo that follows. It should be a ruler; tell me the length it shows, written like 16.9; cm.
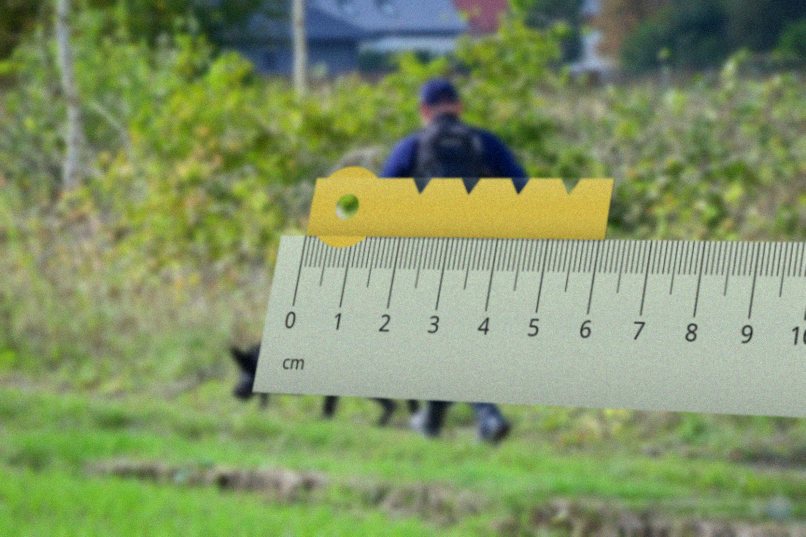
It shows 6.1; cm
